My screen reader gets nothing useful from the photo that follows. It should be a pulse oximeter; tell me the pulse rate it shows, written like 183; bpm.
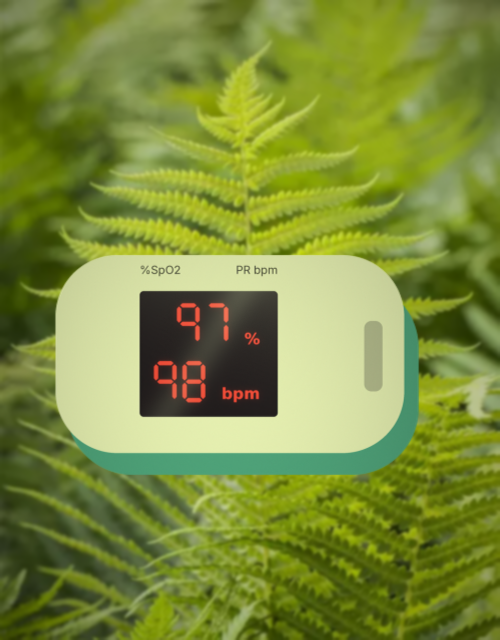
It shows 98; bpm
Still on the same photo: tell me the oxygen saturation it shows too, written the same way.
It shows 97; %
